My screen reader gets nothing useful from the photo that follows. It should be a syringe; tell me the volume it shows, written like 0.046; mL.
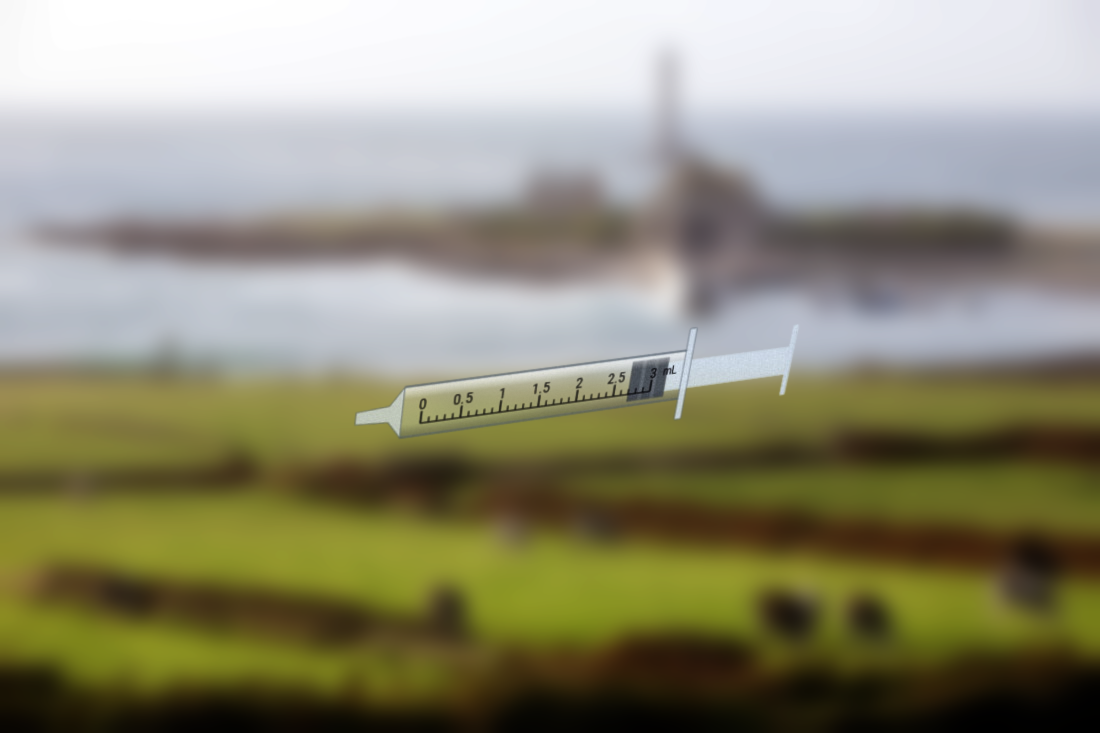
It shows 2.7; mL
